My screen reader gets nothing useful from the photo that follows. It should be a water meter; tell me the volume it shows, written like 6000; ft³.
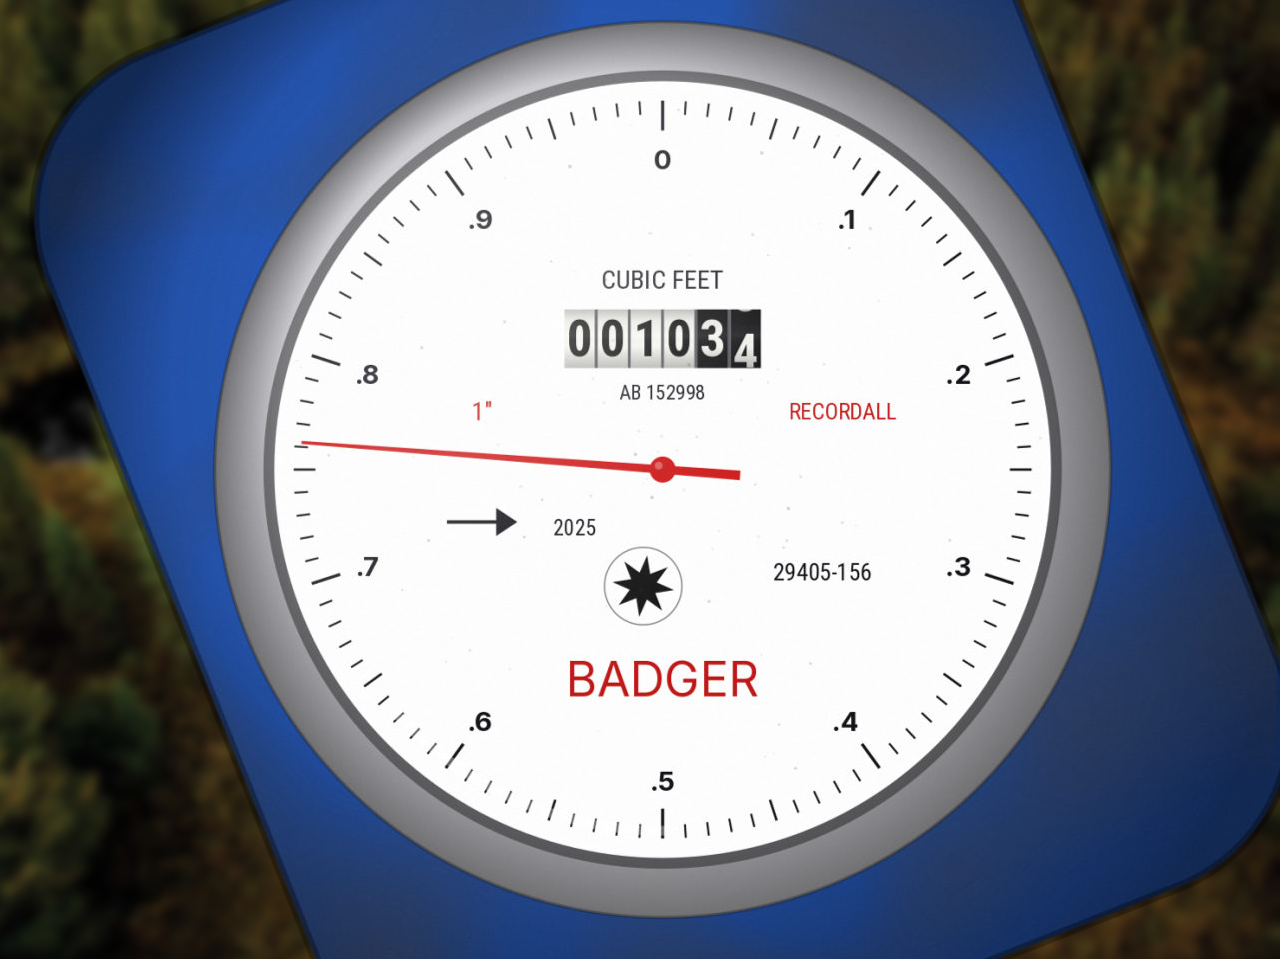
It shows 1033.76; ft³
